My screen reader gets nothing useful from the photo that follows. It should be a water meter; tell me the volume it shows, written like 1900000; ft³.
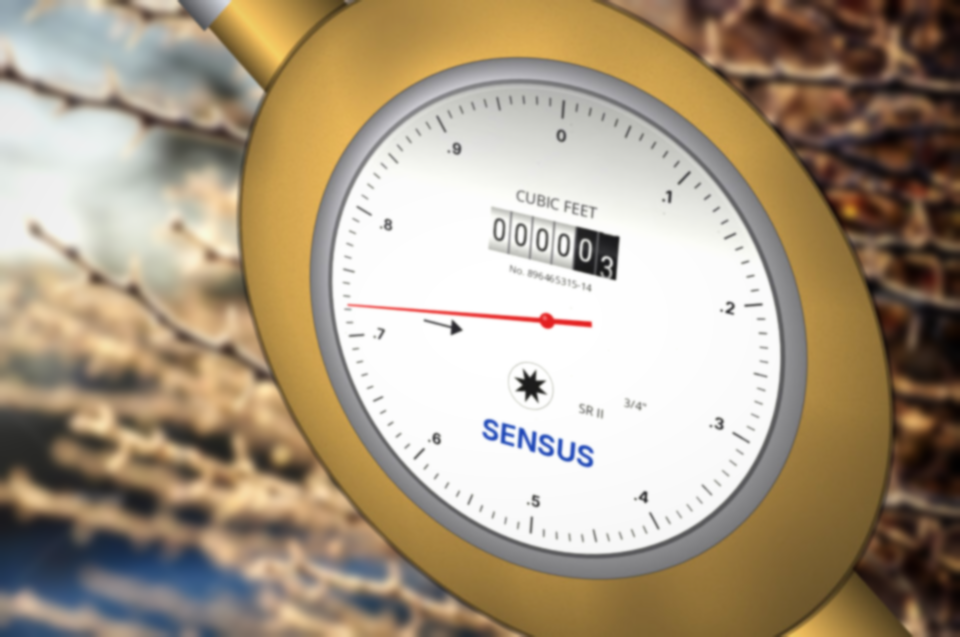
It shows 2.72; ft³
